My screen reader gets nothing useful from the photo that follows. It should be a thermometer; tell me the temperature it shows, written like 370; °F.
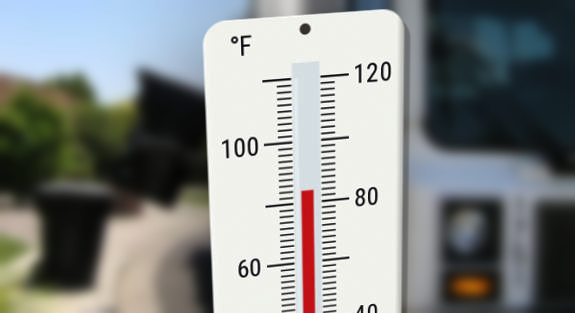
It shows 84; °F
